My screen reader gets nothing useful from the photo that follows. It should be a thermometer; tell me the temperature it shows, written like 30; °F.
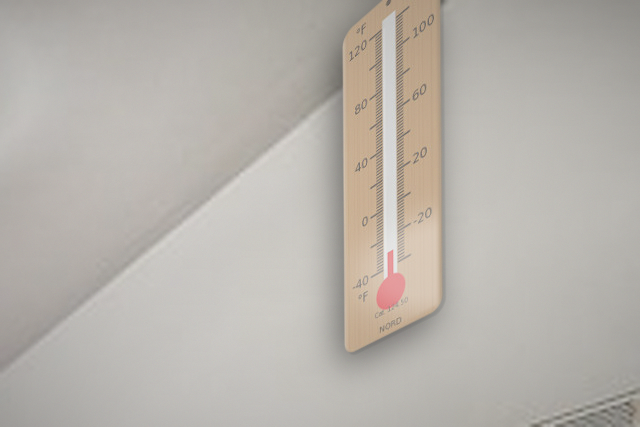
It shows -30; °F
